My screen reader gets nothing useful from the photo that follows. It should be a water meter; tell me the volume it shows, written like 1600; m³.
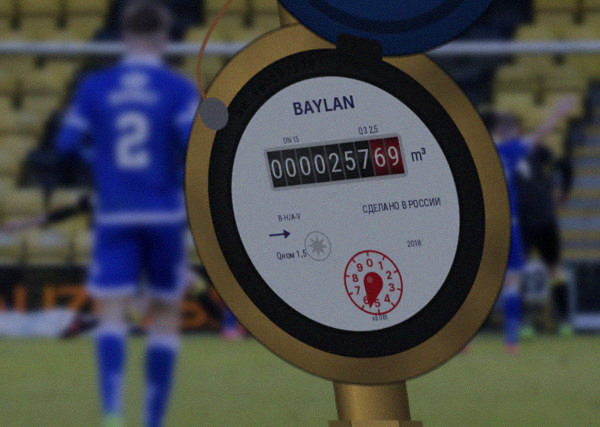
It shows 257.695; m³
